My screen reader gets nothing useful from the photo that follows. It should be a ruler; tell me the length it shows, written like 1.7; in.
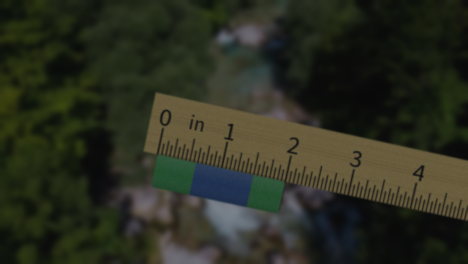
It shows 2; in
